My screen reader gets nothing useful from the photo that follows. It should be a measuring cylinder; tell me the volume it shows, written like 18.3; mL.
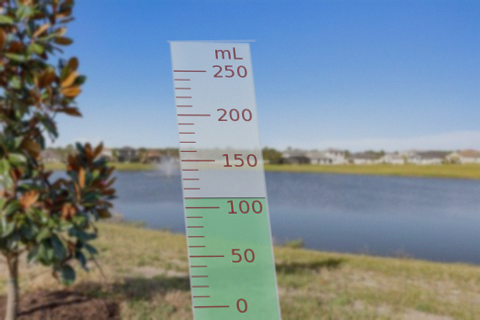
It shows 110; mL
